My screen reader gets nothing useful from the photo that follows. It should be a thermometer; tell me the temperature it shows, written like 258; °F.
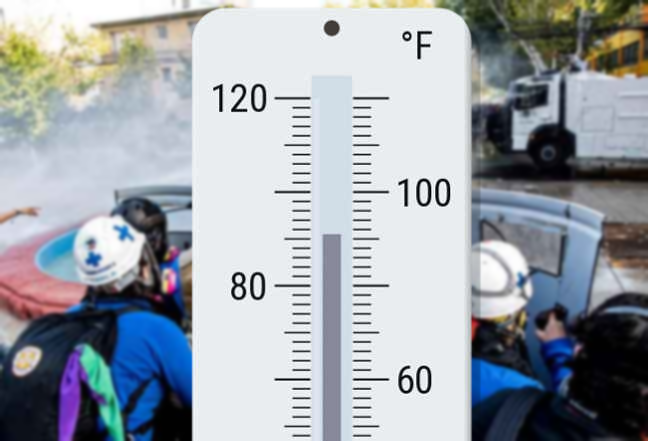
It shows 91; °F
